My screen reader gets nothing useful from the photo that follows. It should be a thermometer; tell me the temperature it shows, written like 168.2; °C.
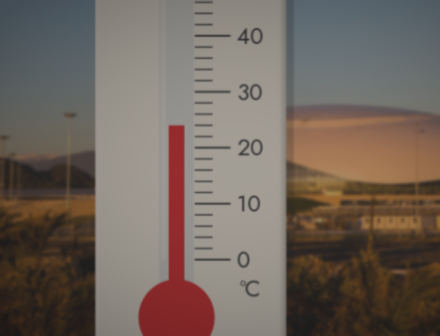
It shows 24; °C
